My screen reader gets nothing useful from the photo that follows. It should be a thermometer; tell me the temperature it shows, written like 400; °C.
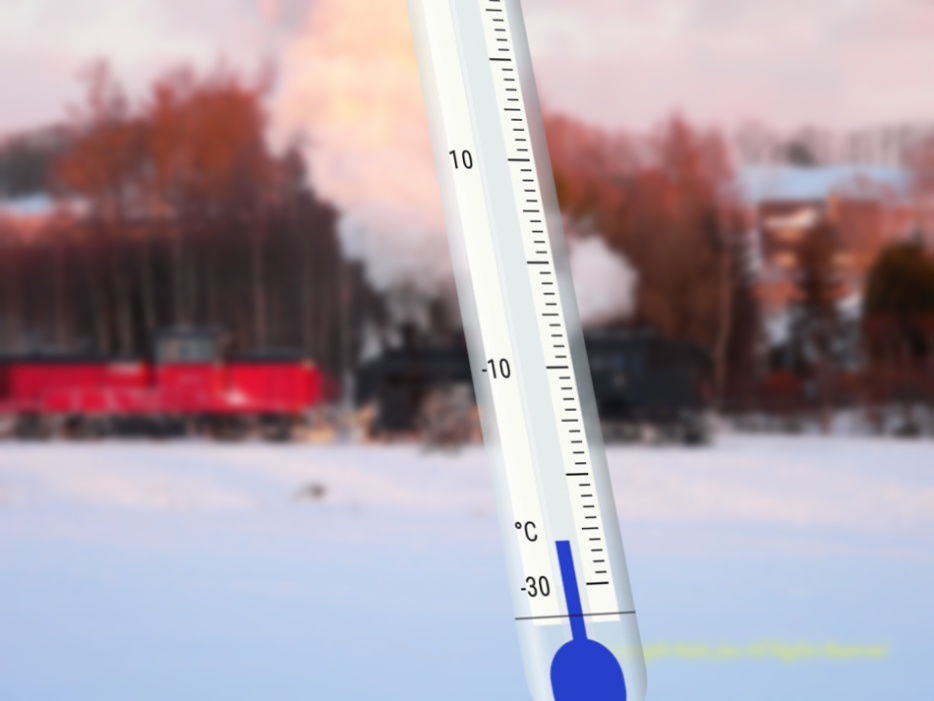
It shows -26; °C
